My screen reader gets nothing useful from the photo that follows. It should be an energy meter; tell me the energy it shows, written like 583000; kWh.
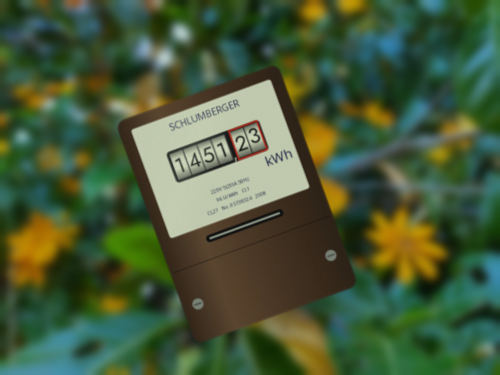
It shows 1451.23; kWh
